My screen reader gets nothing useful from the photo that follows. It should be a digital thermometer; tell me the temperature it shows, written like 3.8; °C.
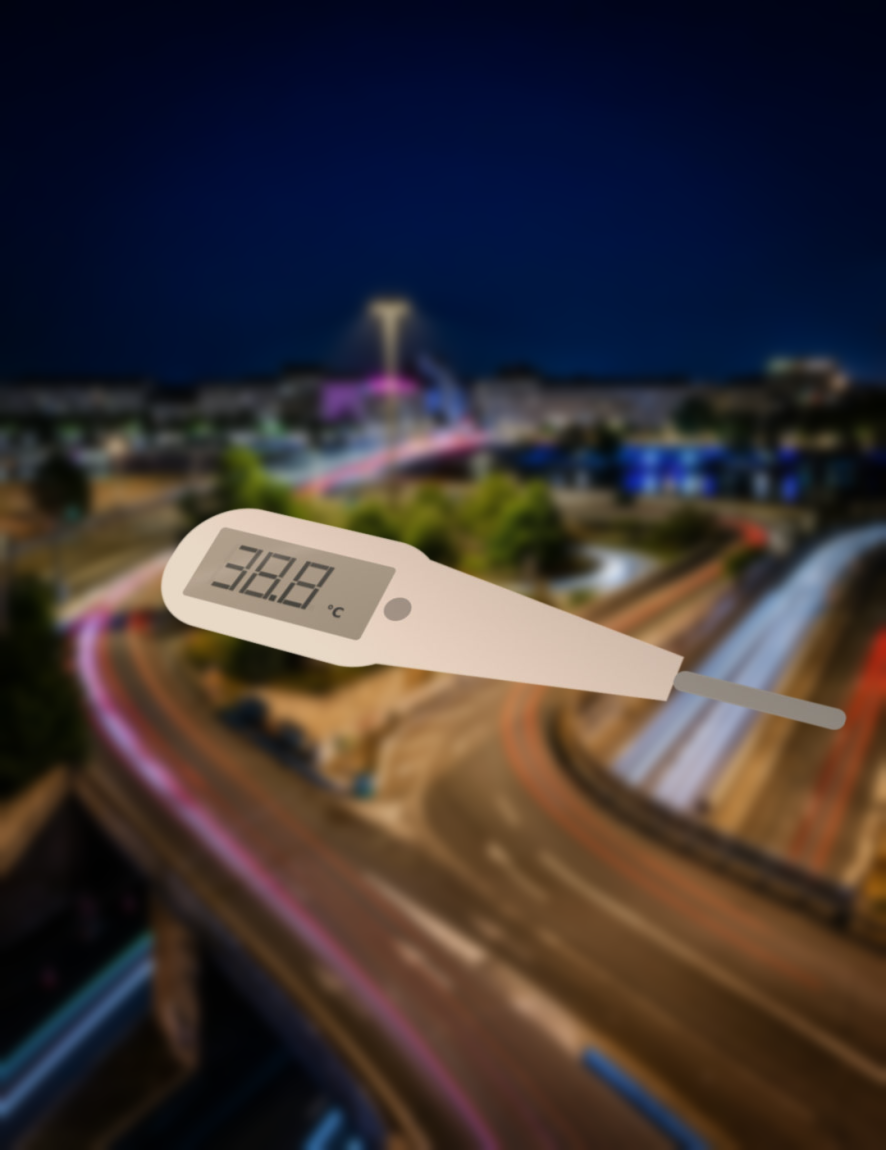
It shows 38.8; °C
